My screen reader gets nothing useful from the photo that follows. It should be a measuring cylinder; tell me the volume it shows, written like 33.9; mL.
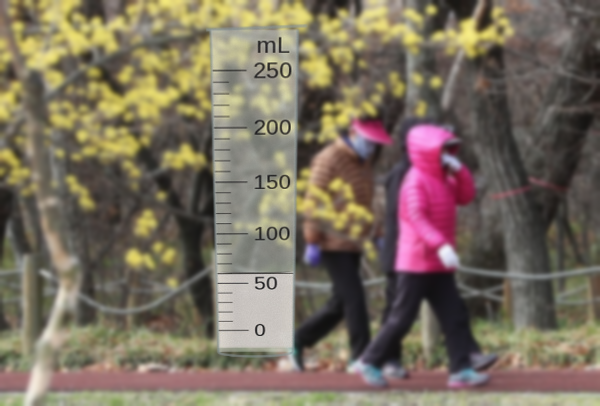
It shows 60; mL
